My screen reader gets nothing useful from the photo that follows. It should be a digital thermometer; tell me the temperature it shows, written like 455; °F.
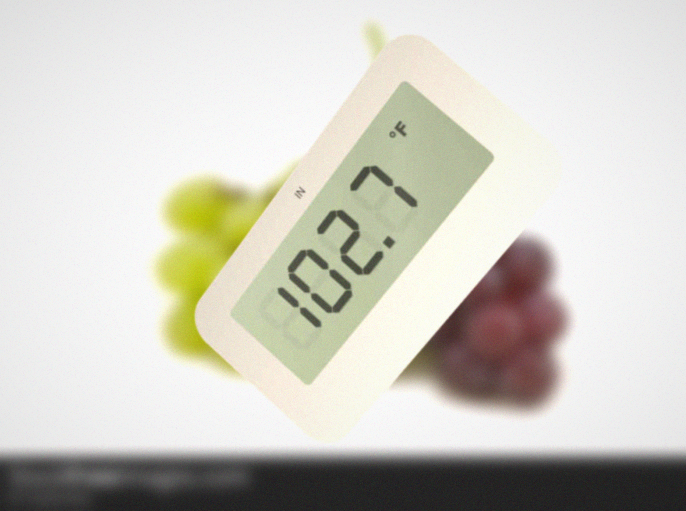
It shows 102.7; °F
